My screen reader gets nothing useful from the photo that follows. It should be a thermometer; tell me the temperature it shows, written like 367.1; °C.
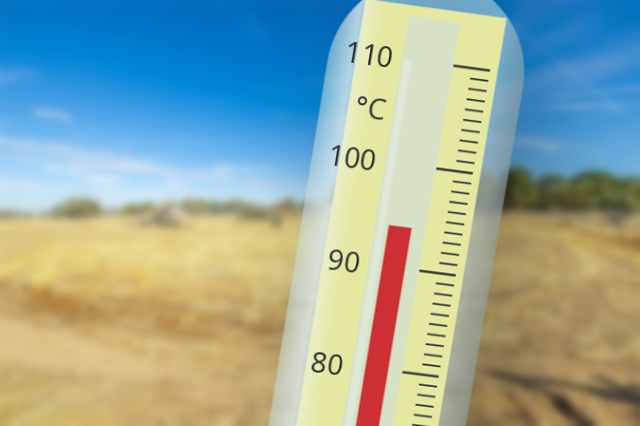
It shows 94; °C
